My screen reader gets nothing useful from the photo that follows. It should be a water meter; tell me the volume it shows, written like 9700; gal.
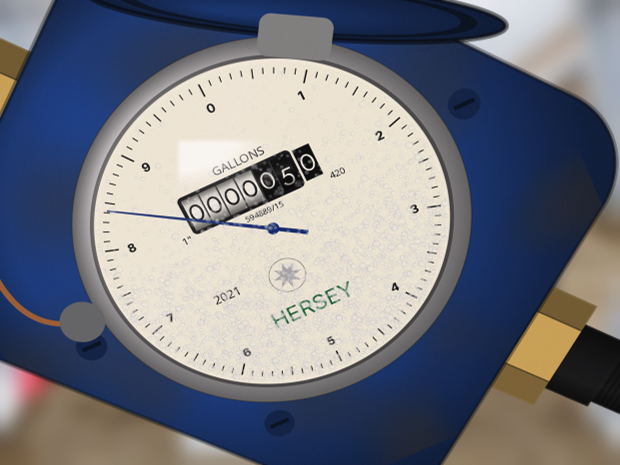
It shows 48.4; gal
